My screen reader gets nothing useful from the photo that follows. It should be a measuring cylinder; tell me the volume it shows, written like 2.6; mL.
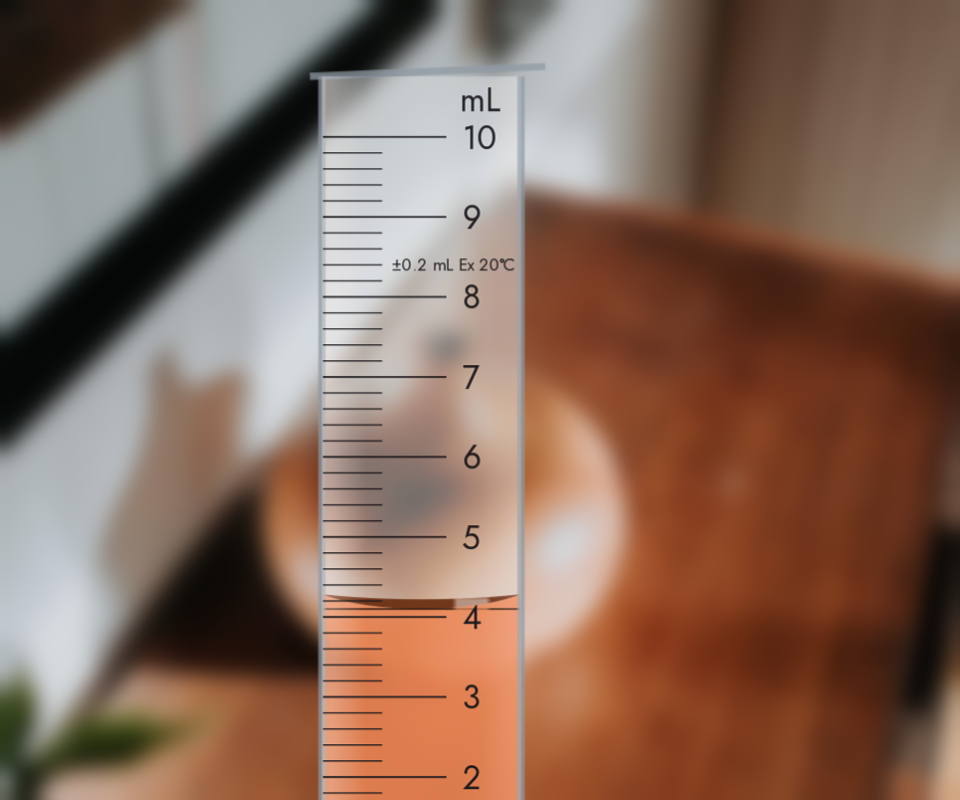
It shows 4.1; mL
